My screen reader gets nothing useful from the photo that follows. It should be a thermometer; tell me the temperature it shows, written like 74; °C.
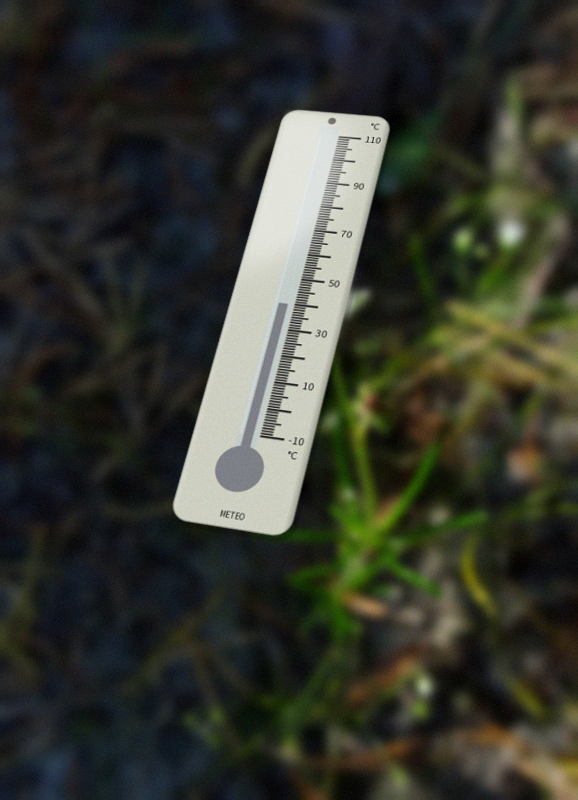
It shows 40; °C
